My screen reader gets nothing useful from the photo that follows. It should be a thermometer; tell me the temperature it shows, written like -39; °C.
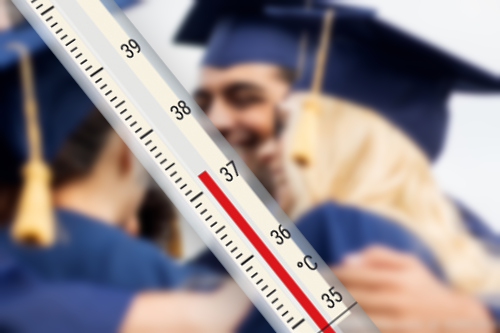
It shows 37.2; °C
